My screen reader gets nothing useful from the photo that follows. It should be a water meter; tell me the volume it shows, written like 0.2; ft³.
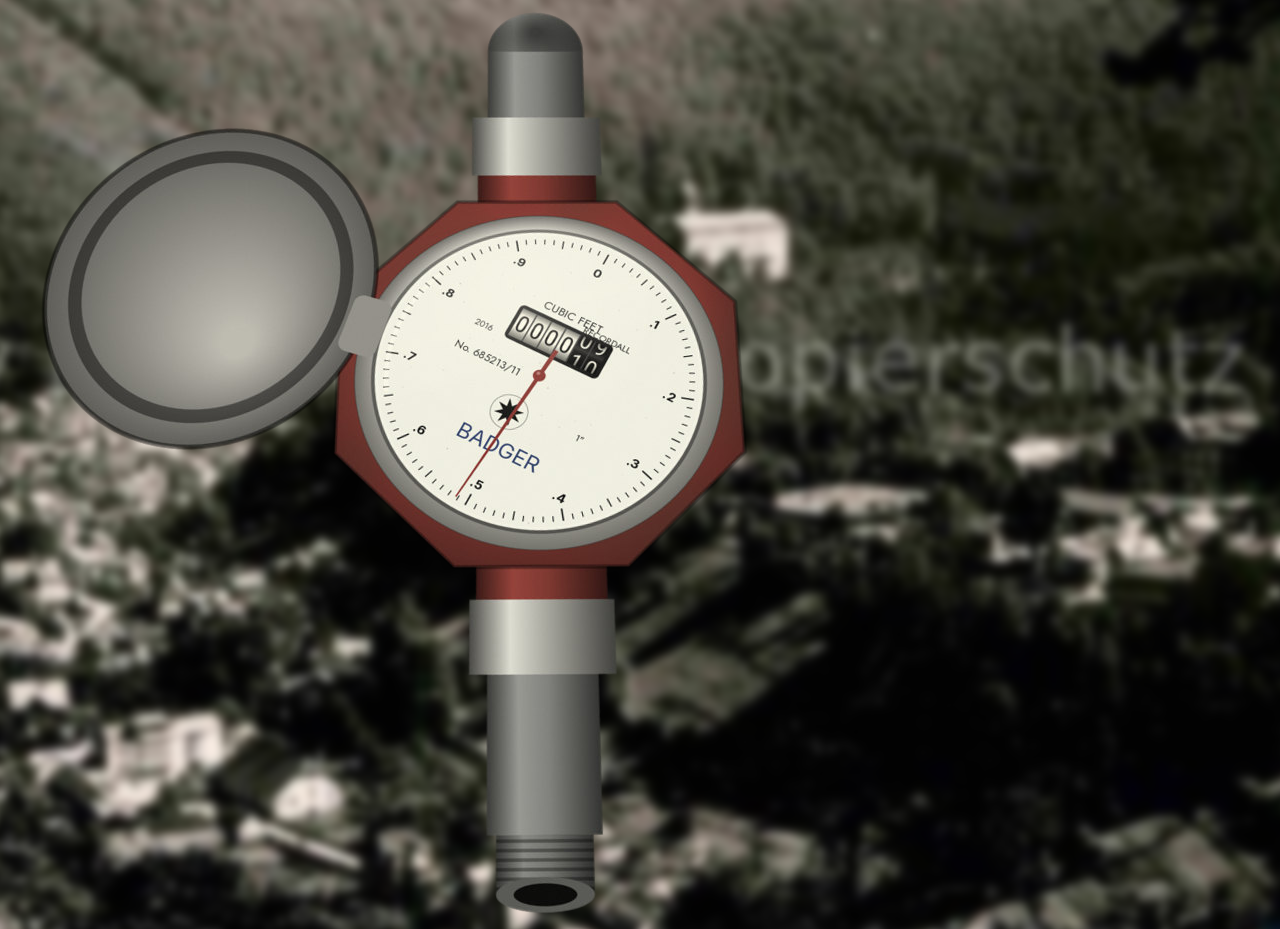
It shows 9.51; ft³
